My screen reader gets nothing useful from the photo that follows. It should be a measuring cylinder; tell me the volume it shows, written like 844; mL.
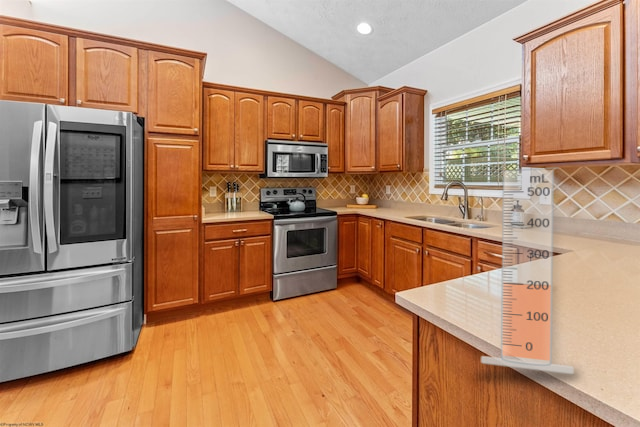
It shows 200; mL
